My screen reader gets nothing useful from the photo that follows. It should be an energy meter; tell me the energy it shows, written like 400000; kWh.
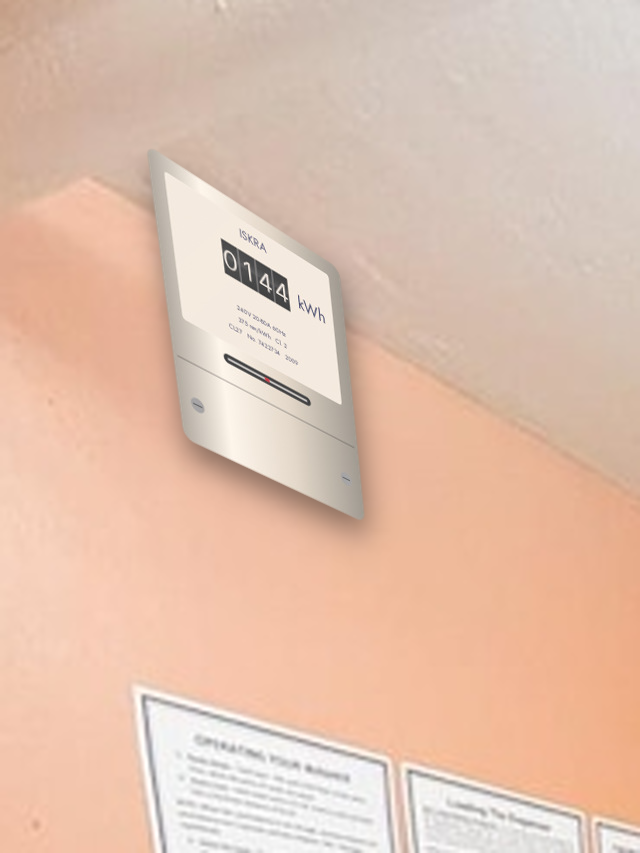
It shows 144; kWh
